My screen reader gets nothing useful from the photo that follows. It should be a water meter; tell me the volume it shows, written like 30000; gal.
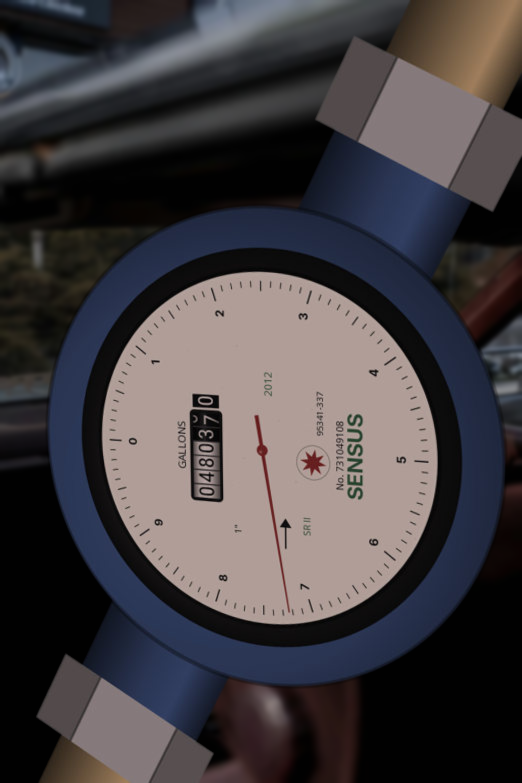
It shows 480367.2; gal
